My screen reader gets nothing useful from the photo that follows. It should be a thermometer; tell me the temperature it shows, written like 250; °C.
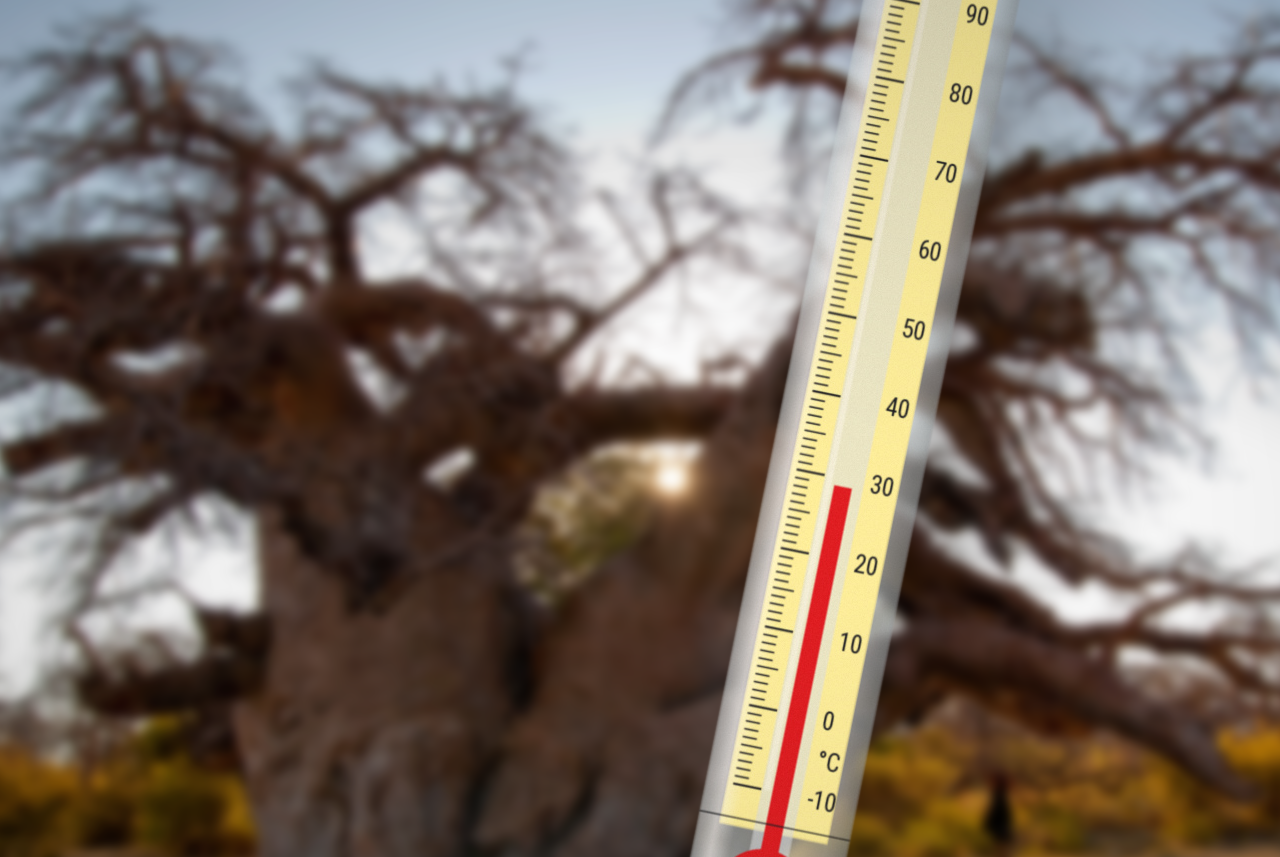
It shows 29; °C
